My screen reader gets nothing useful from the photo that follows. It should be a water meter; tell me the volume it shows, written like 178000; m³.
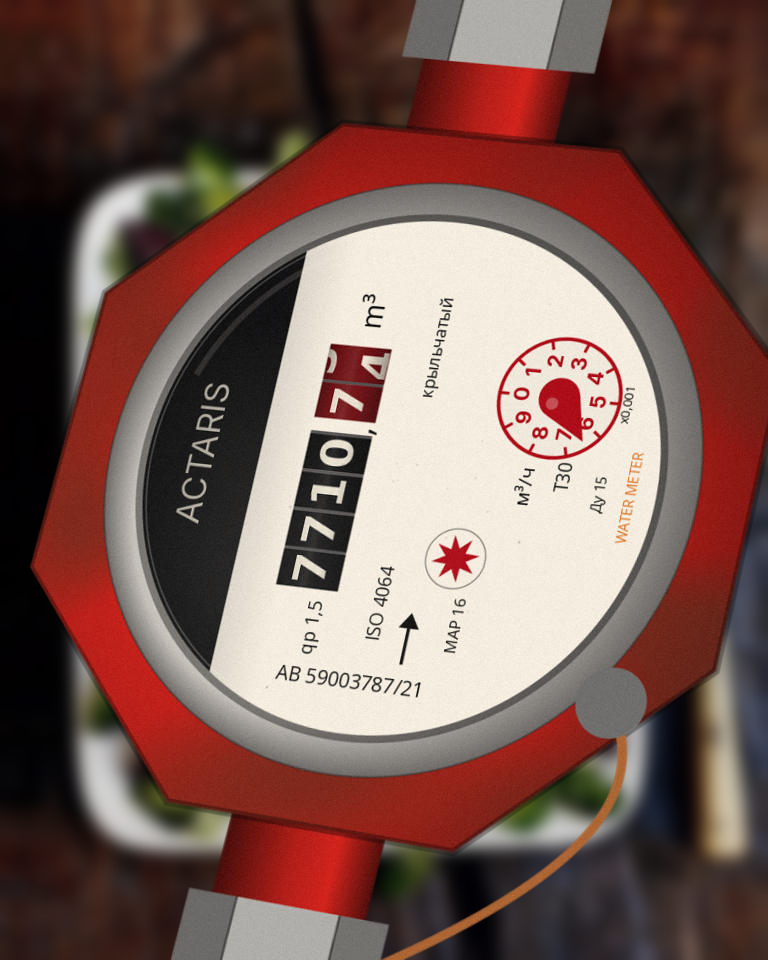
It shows 7710.736; m³
